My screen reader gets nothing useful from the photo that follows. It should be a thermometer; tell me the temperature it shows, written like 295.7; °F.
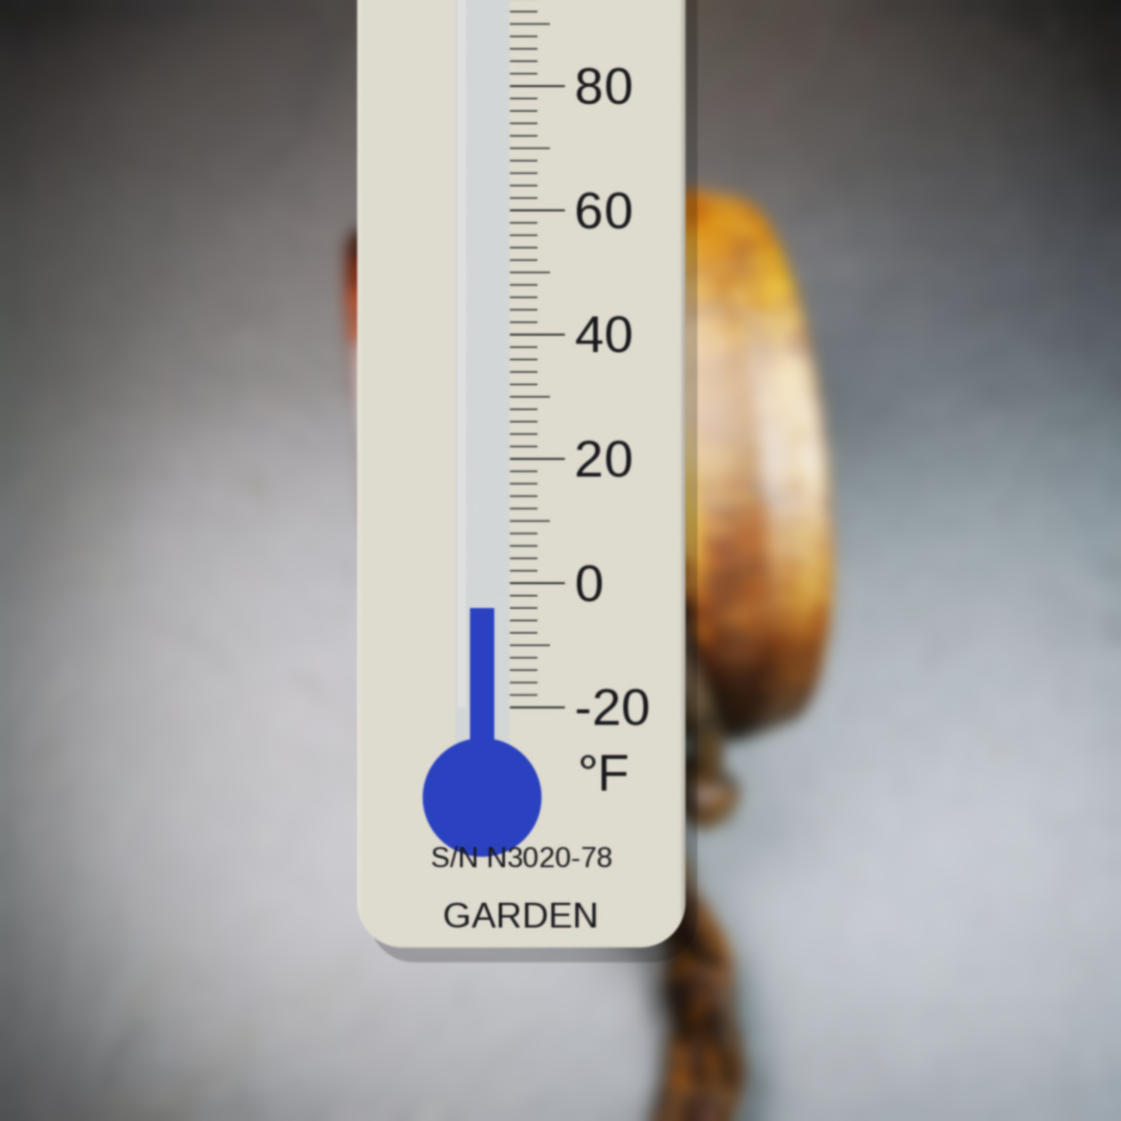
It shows -4; °F
